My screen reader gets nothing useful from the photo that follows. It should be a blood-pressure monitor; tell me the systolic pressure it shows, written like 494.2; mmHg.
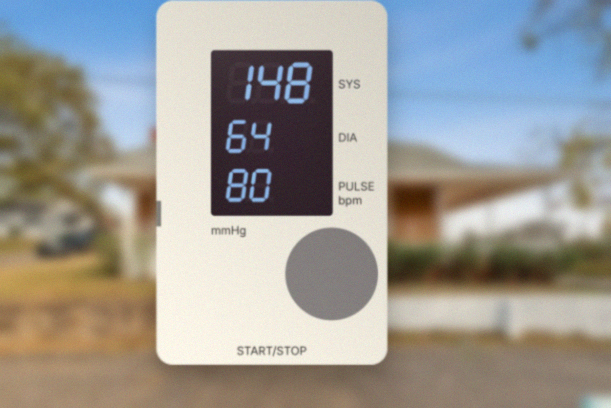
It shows 148; mmHg
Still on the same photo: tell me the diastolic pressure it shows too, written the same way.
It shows 64; mmHg
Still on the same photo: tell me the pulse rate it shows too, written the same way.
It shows 80; bpm
